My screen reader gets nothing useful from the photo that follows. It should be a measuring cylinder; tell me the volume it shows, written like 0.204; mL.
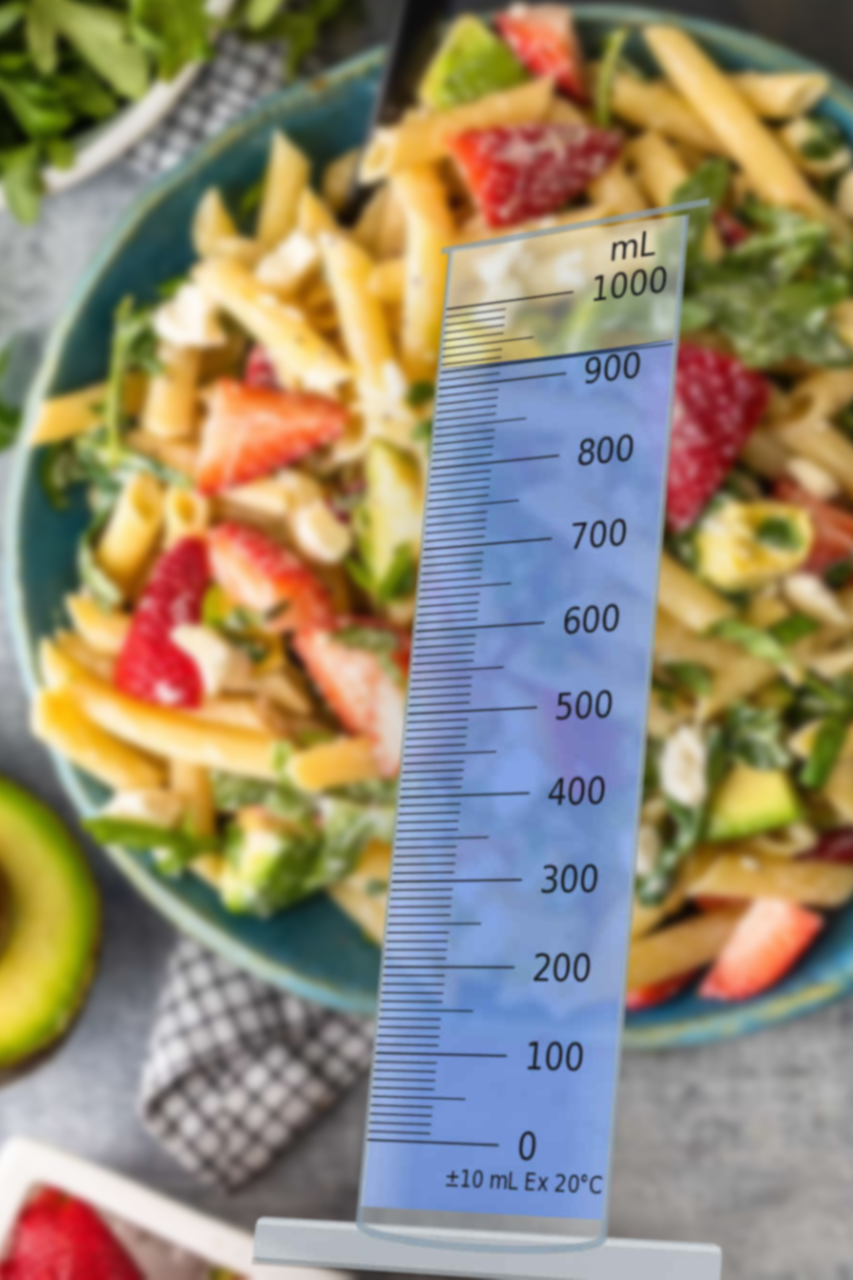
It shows 920; mL
